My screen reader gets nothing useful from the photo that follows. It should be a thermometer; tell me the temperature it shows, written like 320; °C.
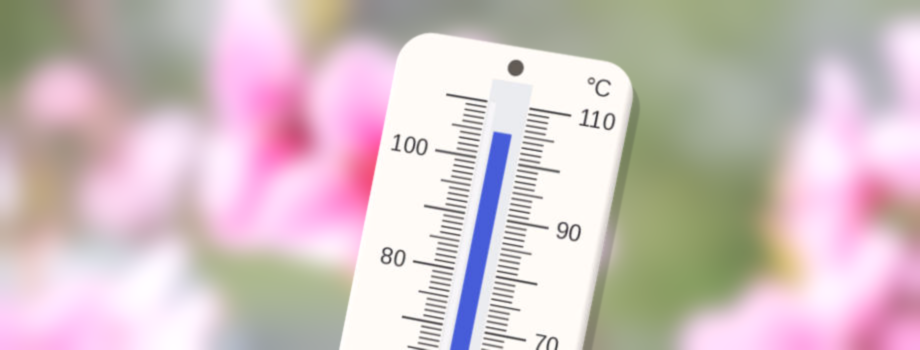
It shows 105; °C
